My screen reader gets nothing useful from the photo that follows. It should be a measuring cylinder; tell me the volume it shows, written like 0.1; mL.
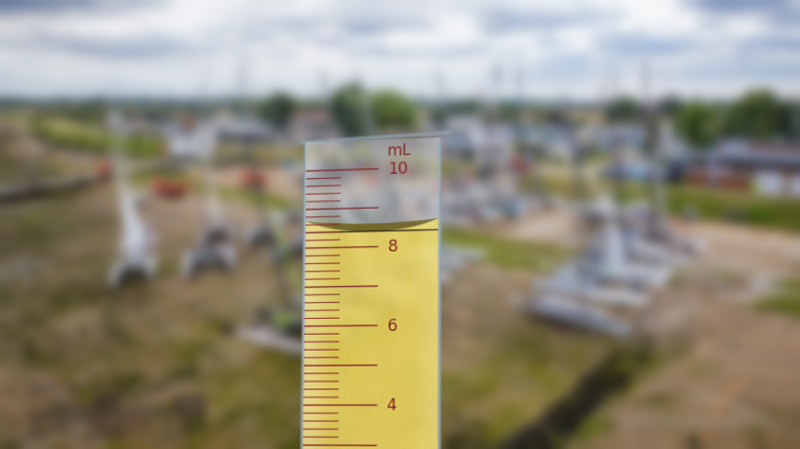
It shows 8.4; mL
